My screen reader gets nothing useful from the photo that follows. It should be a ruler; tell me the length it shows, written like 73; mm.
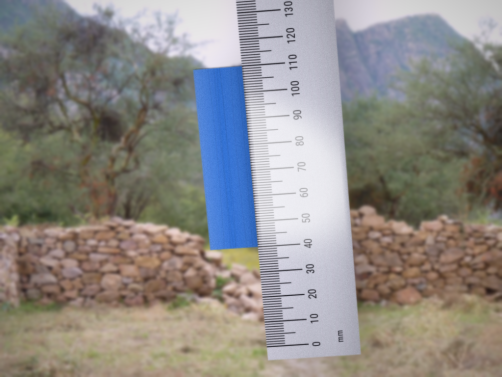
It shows 70; mm
